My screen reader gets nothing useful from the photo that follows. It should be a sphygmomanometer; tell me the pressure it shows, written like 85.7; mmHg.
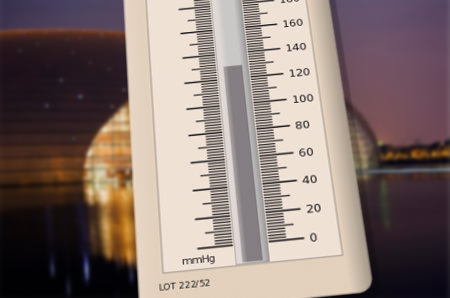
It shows 130; mmHg
